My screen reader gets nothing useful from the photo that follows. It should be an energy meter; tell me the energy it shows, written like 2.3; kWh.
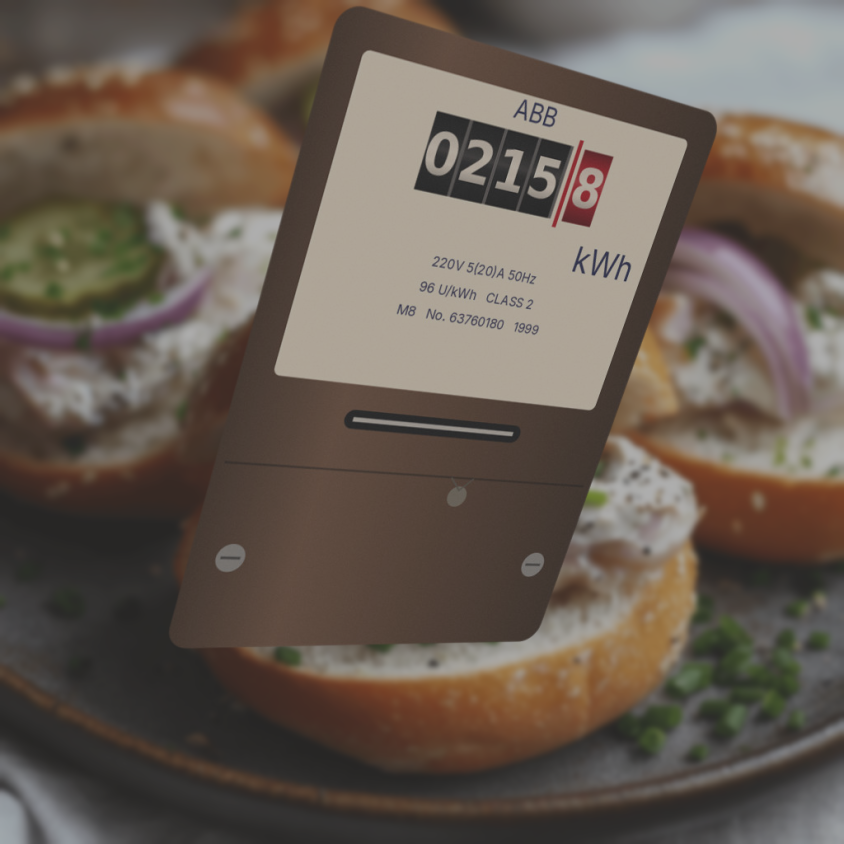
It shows 215.8; kWh
